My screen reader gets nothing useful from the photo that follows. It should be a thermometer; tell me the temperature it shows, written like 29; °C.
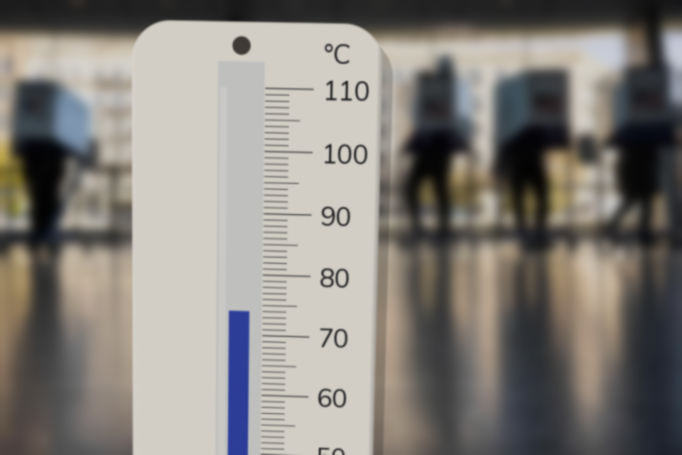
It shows 74; °C
